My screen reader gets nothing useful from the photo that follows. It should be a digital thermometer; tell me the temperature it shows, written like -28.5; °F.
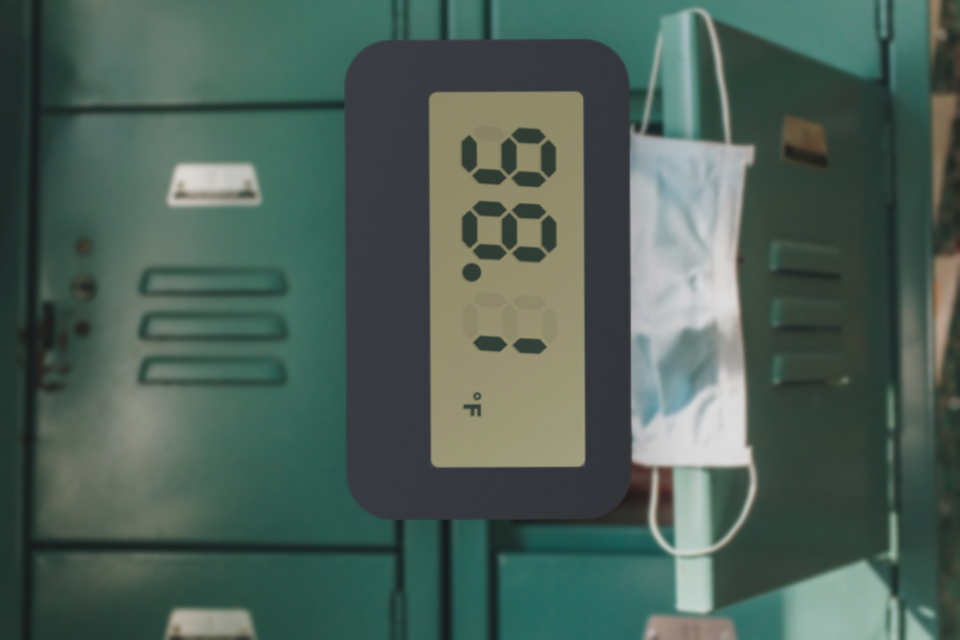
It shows 98.1; °F
